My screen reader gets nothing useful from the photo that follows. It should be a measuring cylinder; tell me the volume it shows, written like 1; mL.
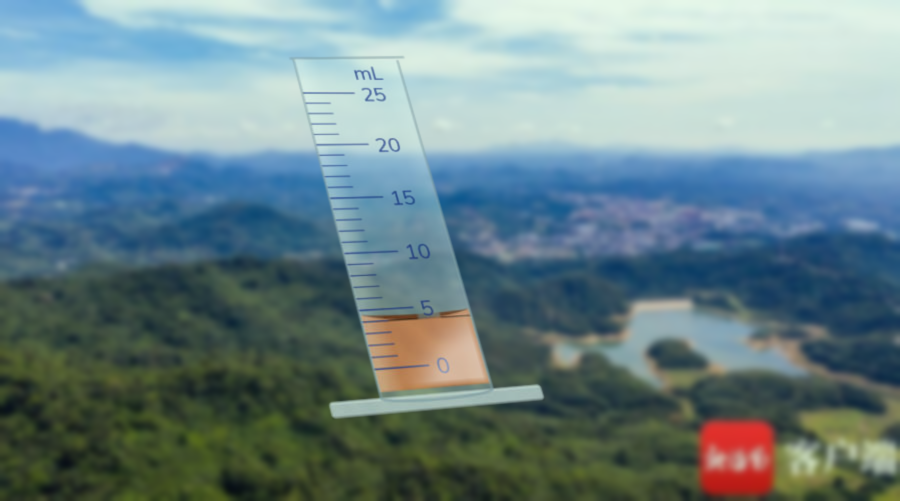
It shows 4; mL
